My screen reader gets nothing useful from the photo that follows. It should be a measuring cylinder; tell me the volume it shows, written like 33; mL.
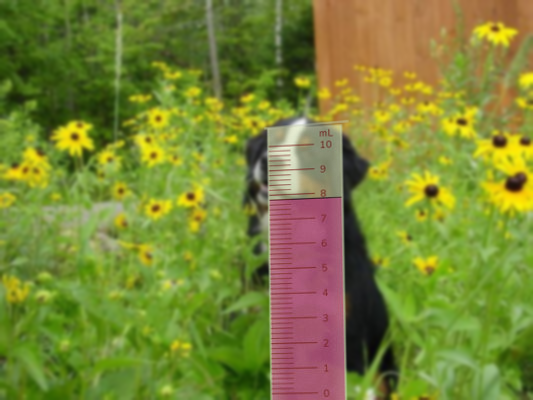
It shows 7.8; mL
